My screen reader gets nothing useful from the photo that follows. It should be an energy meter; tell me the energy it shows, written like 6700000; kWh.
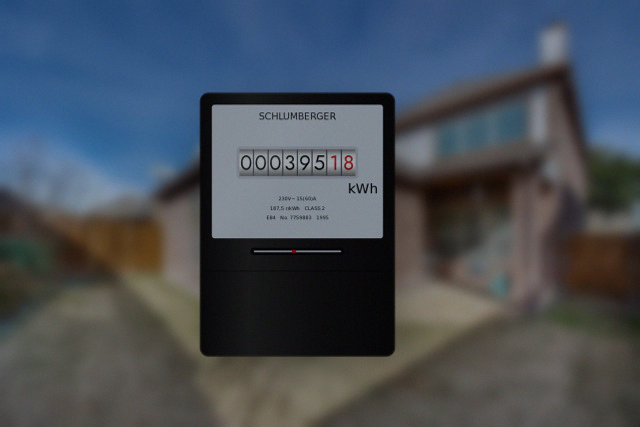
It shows 395.18; kWh
